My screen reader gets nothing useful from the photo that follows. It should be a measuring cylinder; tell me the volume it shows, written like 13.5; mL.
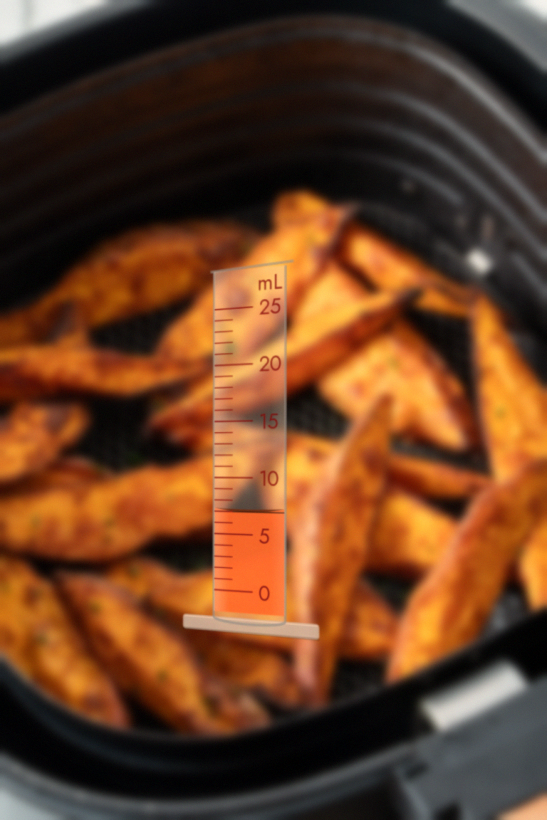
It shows 7; mL
